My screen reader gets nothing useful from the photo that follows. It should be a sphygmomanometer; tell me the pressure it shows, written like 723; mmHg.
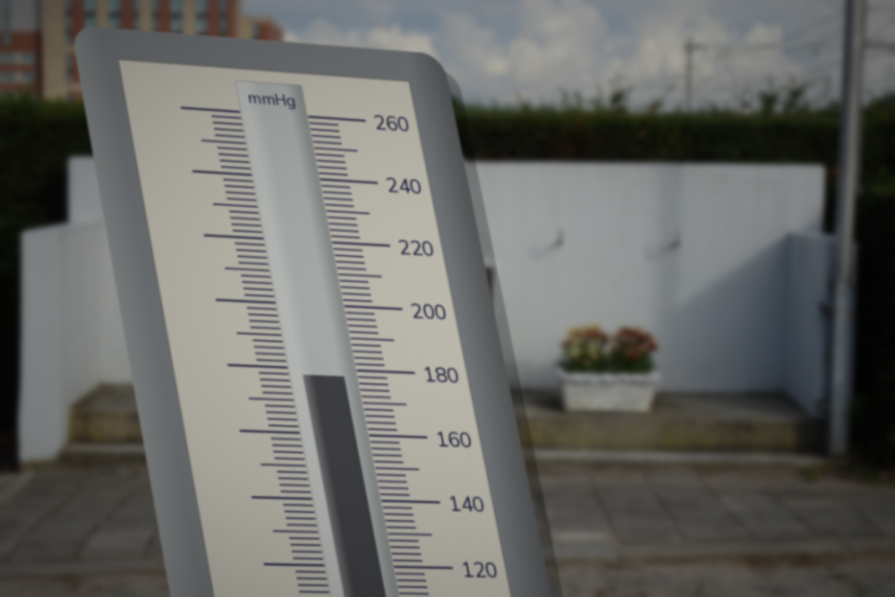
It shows 178; mmHg
